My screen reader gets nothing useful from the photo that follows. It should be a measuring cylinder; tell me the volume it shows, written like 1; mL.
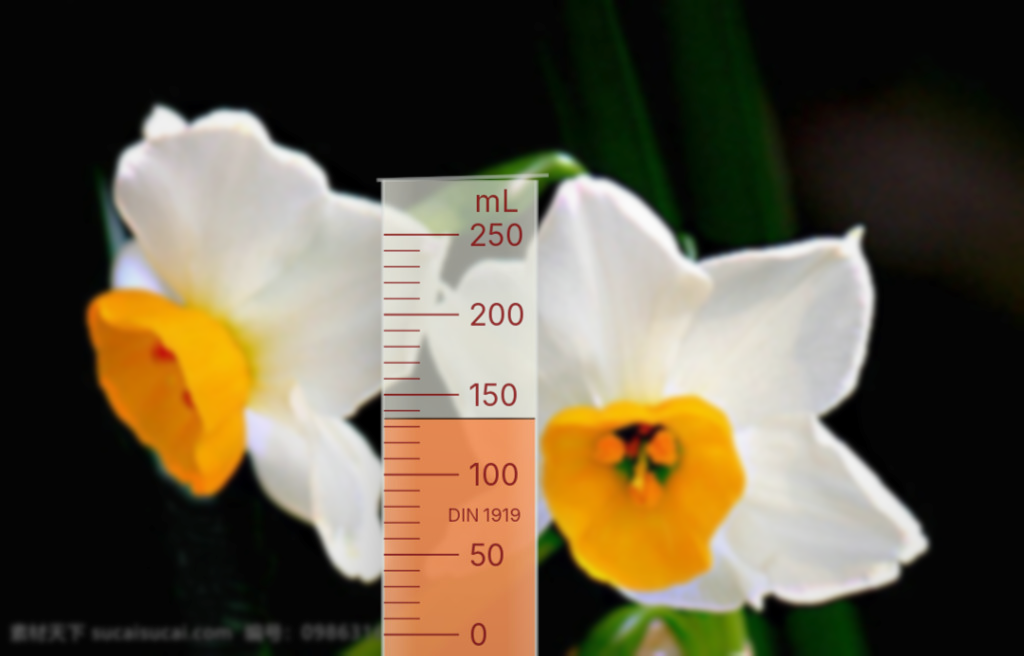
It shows 135; mL
